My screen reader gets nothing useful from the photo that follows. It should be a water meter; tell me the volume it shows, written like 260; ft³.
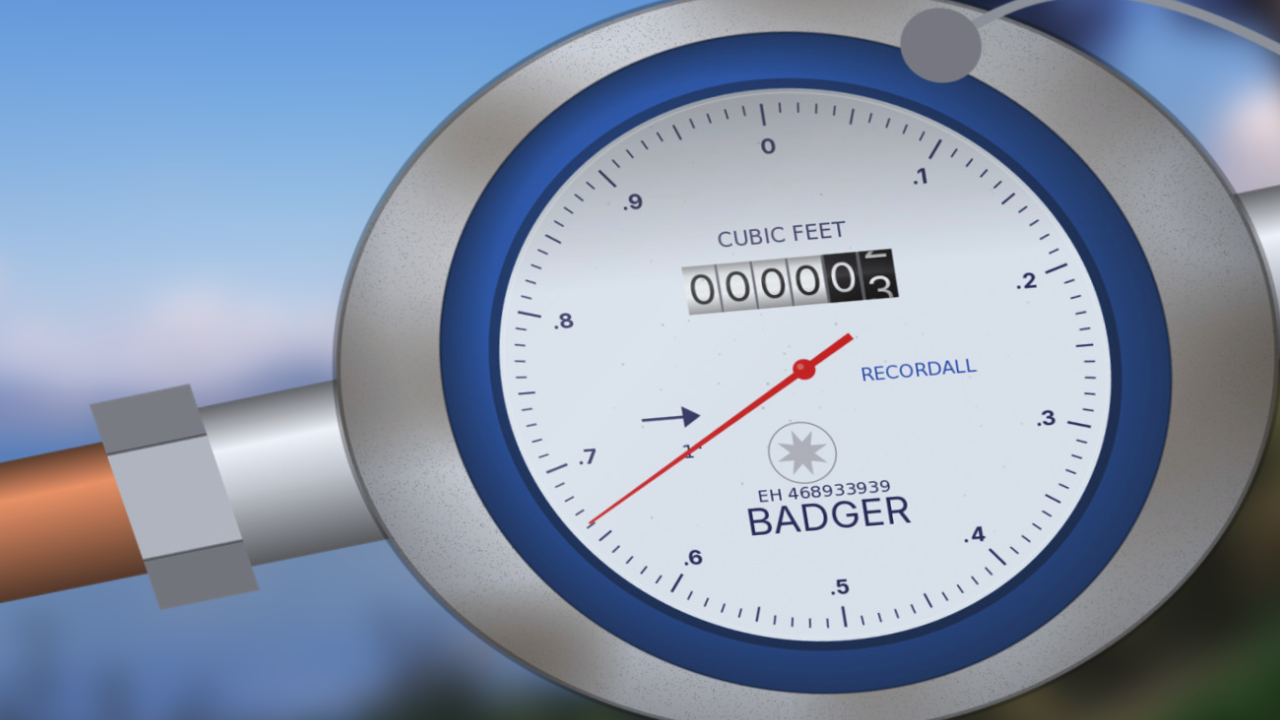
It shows 2.66; ft³
